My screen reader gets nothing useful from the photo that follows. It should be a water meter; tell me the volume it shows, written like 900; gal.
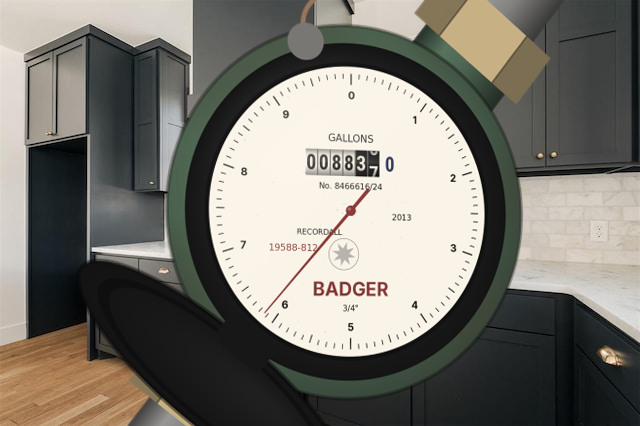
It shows 88366.1; gal
